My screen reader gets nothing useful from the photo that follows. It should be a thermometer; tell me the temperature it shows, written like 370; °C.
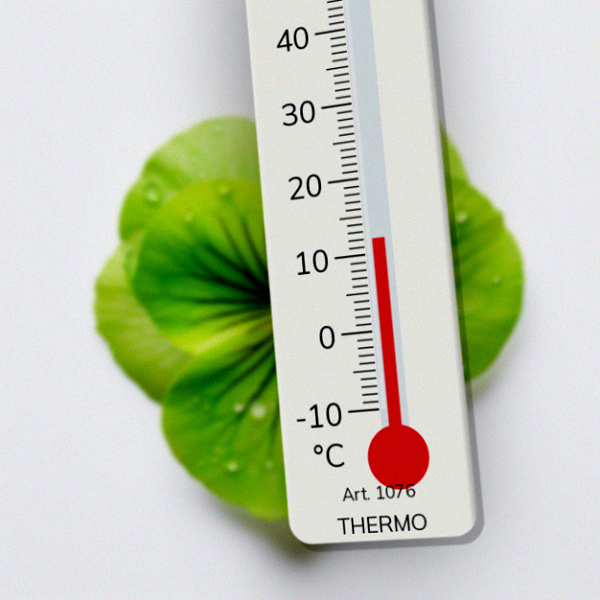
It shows 12; °C
